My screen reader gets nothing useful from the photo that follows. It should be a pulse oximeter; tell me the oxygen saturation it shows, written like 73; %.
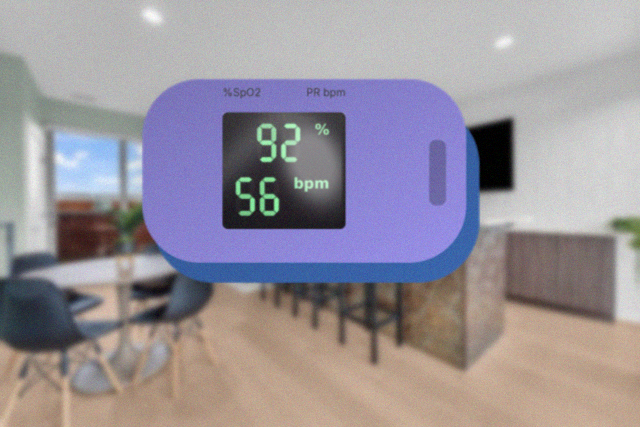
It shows 92; %
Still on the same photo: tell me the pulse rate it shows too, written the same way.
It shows 56; bpm
